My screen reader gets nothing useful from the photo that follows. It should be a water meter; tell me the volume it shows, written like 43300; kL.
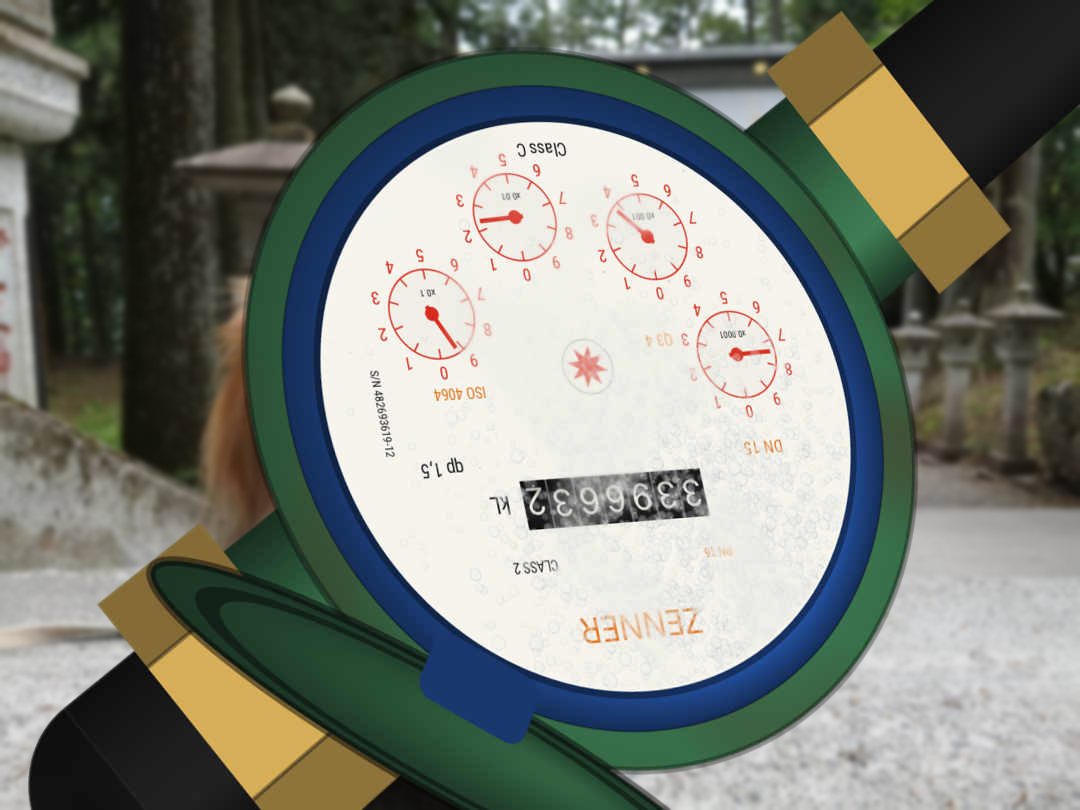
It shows 3396631.9237; kL
